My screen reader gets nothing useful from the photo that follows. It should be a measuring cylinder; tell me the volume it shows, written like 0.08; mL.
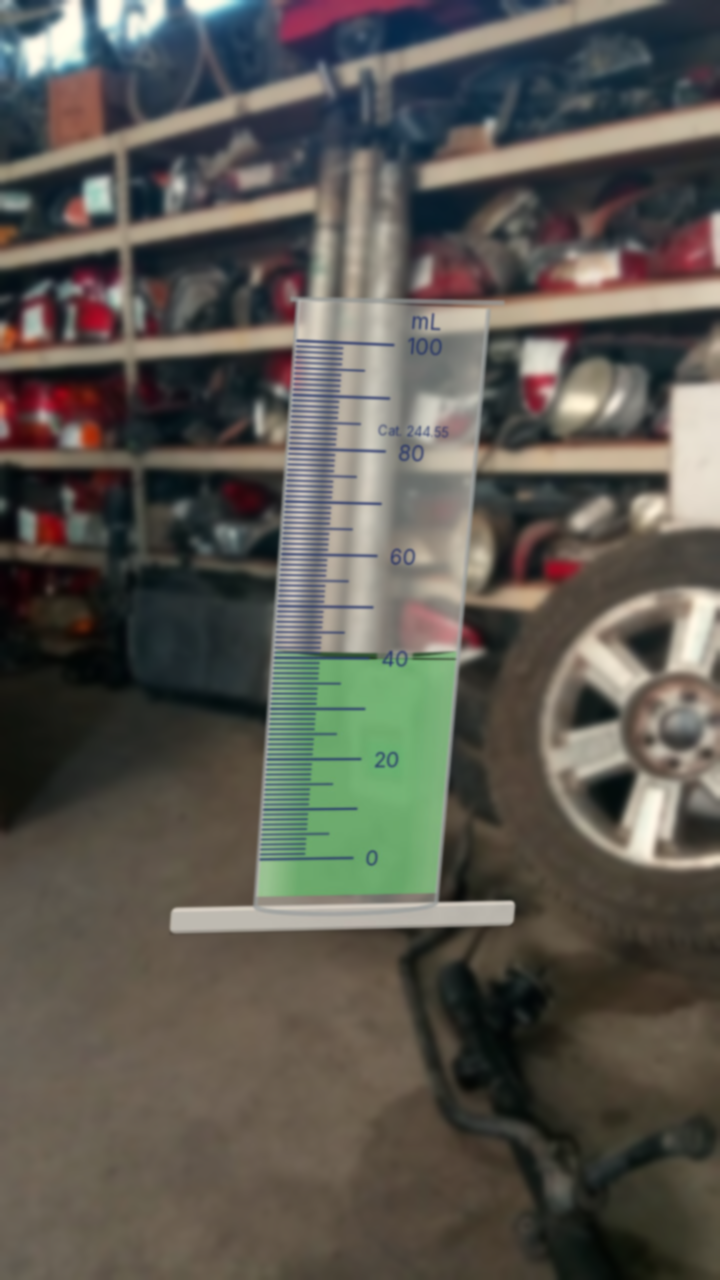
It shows 40; mL
